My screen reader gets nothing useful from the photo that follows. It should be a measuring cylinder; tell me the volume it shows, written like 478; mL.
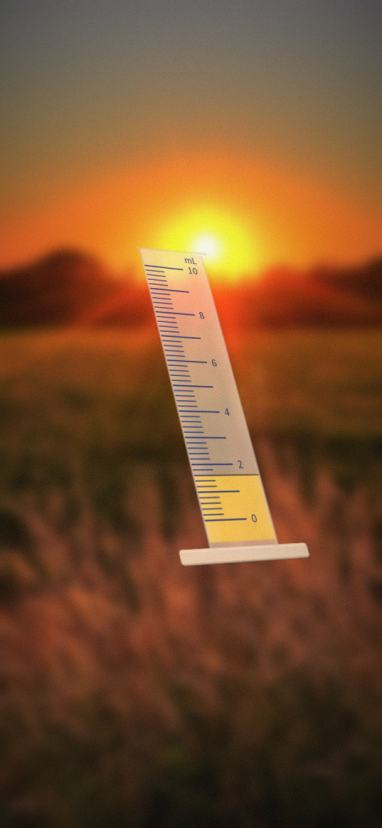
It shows 1.6; mL
